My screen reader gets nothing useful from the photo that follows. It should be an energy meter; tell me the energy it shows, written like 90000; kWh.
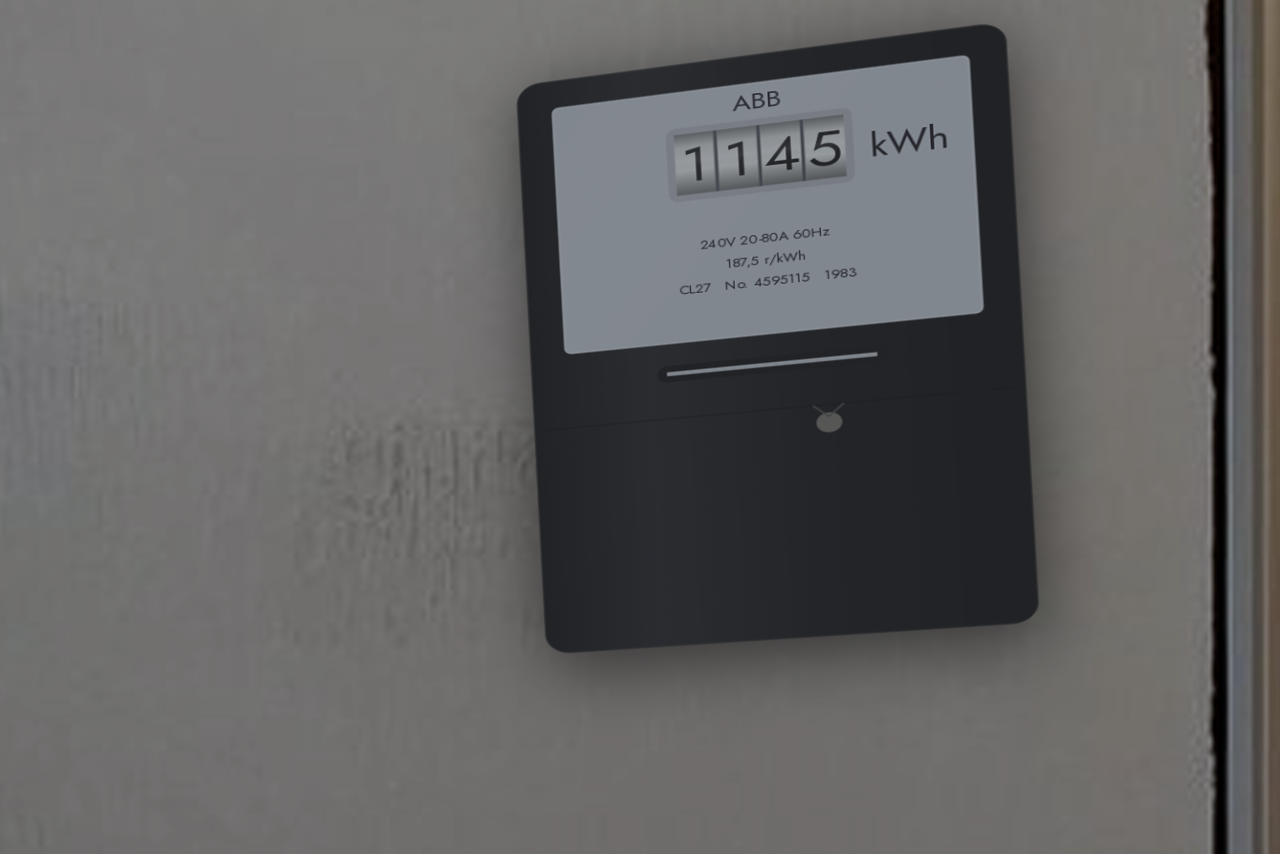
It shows 1145; kWh
